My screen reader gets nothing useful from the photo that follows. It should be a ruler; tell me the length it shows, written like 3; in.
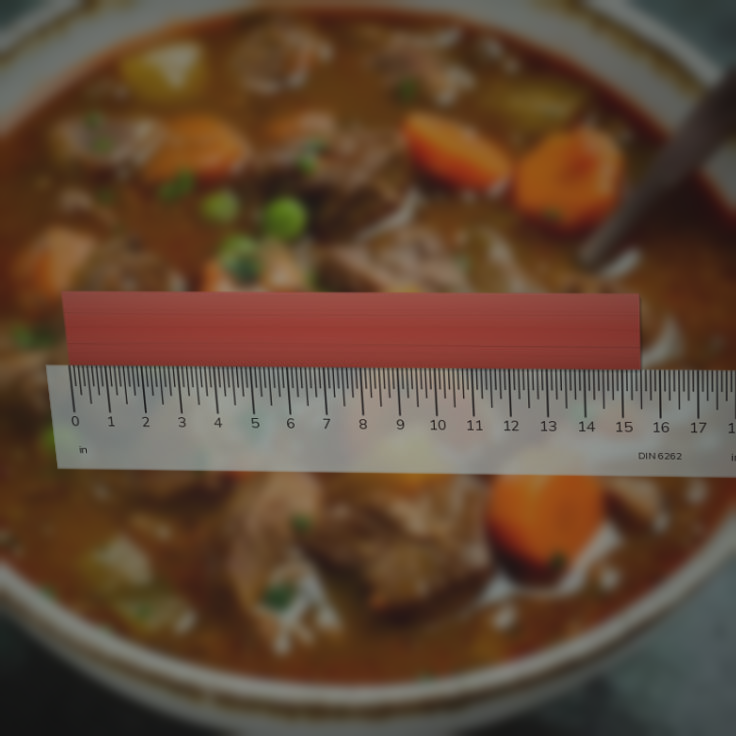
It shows 15.5; in
